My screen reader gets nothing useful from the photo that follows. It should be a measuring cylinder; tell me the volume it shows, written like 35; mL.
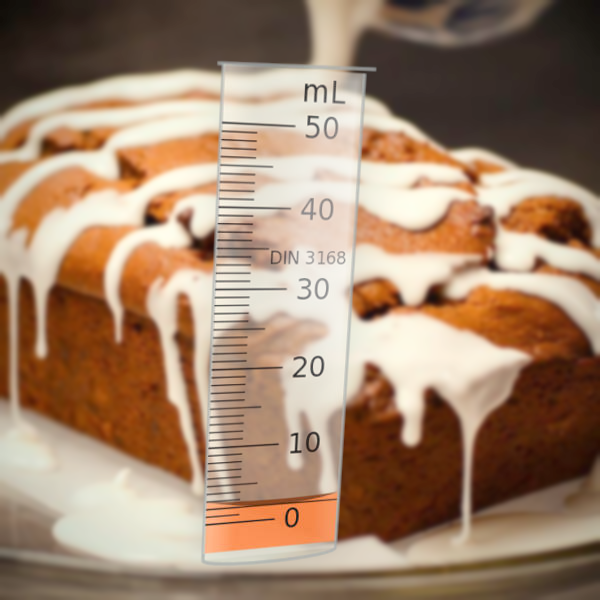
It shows 2; mL
